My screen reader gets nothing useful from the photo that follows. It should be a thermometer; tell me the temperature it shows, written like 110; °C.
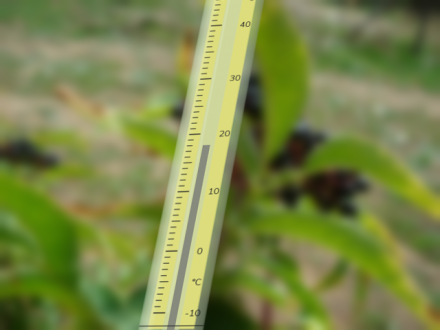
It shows 18; °C
